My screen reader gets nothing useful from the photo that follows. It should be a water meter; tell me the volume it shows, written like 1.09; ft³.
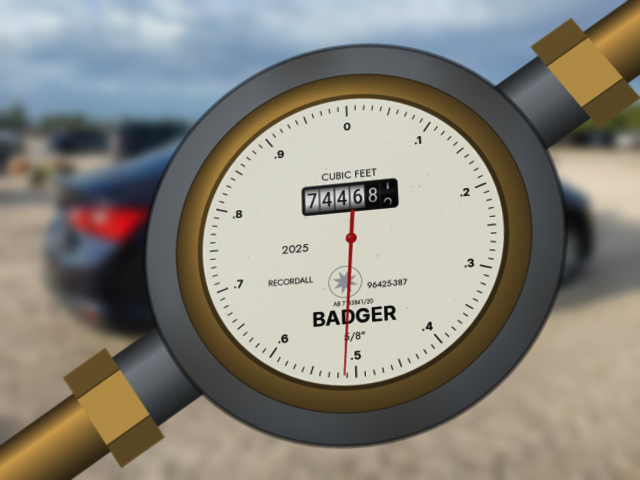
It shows 744681.51; ft³
